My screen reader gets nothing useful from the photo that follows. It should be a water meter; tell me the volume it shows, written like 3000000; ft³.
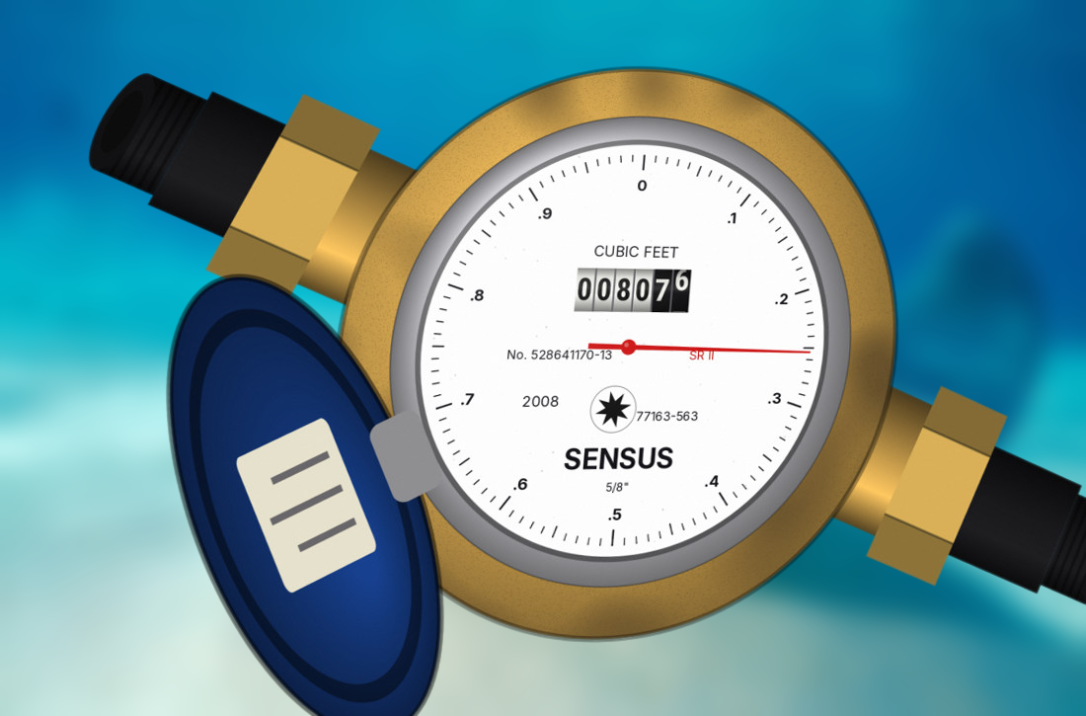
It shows 8076.25; ft³
